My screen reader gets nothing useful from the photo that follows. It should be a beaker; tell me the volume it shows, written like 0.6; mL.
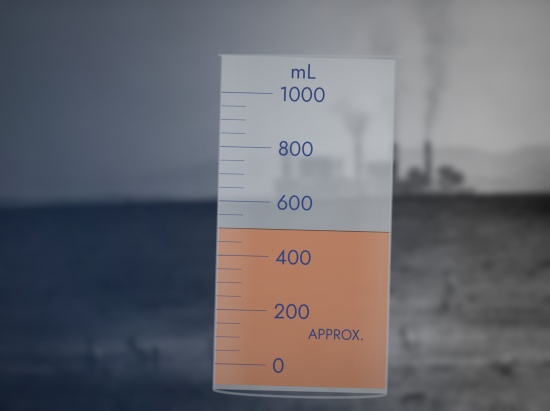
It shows 500; mL
